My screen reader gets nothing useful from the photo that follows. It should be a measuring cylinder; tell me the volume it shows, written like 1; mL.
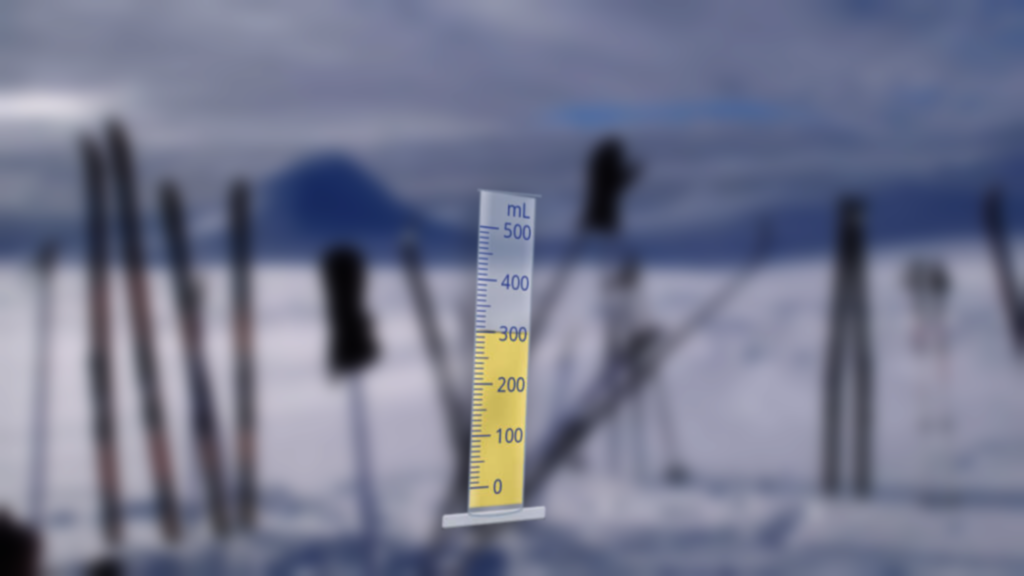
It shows 300; mL
